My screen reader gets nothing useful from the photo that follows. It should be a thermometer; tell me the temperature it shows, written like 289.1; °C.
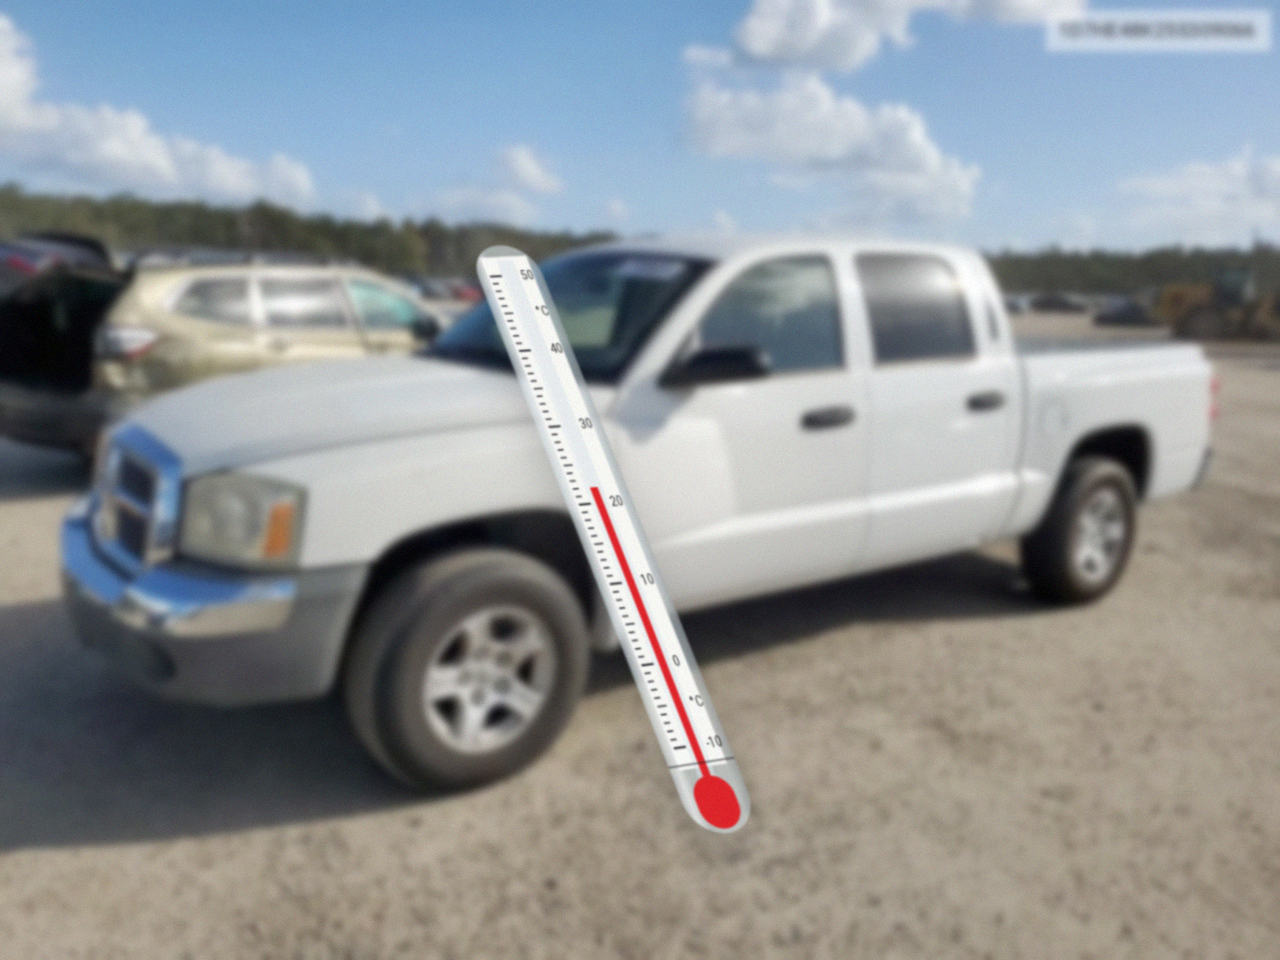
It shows 22; °C
